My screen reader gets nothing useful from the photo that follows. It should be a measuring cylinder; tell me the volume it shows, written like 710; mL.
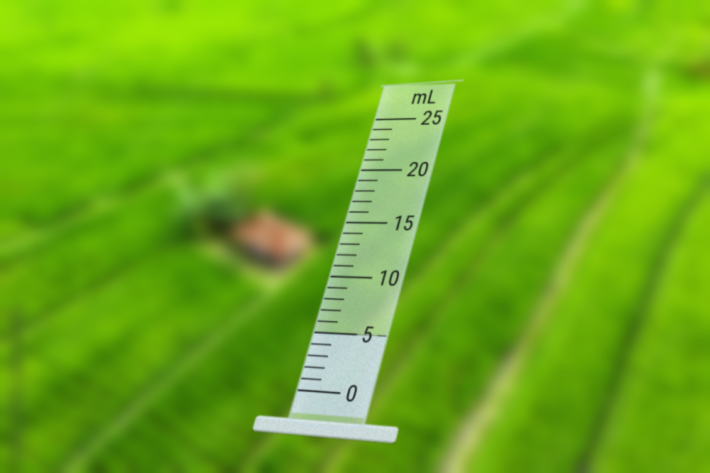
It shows 5; mL
